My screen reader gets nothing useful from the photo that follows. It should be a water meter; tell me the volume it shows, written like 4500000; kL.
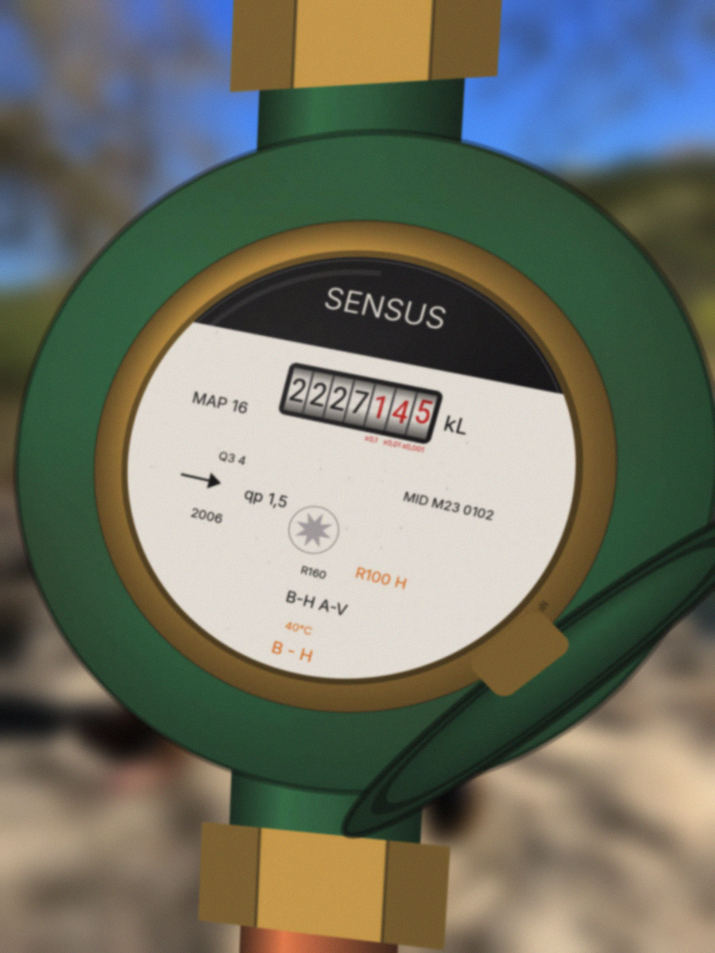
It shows 2227.145; kL
